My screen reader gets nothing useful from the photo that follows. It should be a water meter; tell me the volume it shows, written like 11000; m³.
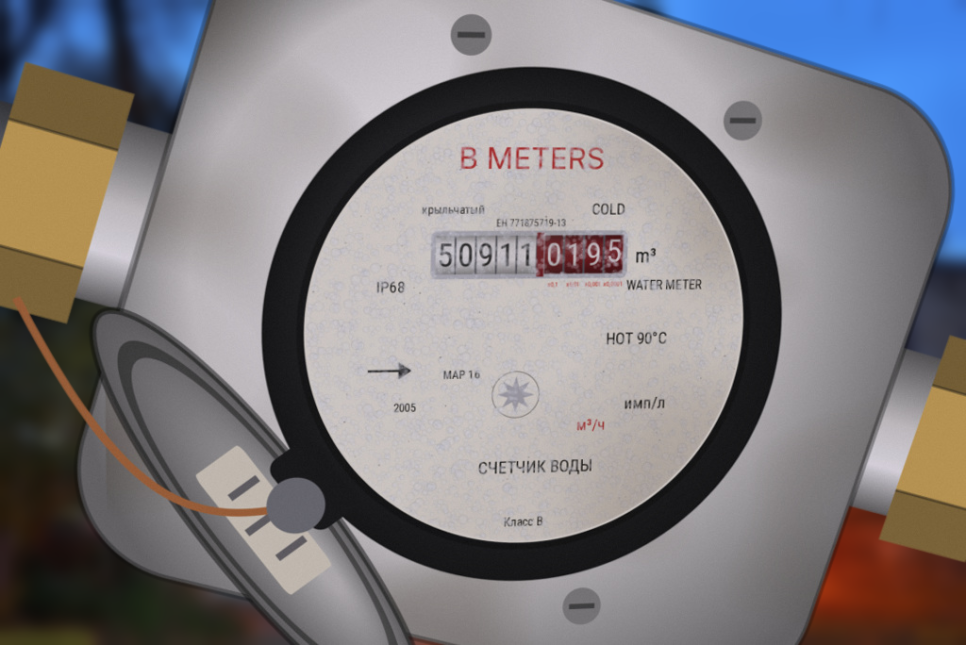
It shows 50911.0195; m³
